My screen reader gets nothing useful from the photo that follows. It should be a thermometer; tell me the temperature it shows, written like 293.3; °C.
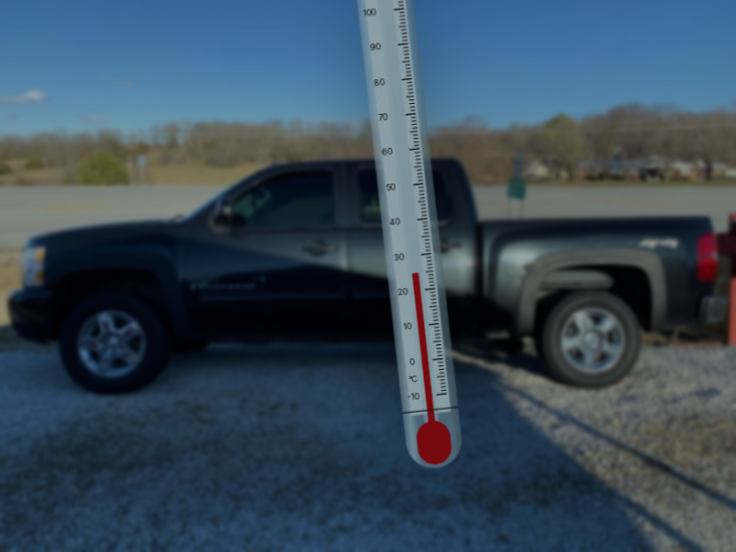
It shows 25; °C
